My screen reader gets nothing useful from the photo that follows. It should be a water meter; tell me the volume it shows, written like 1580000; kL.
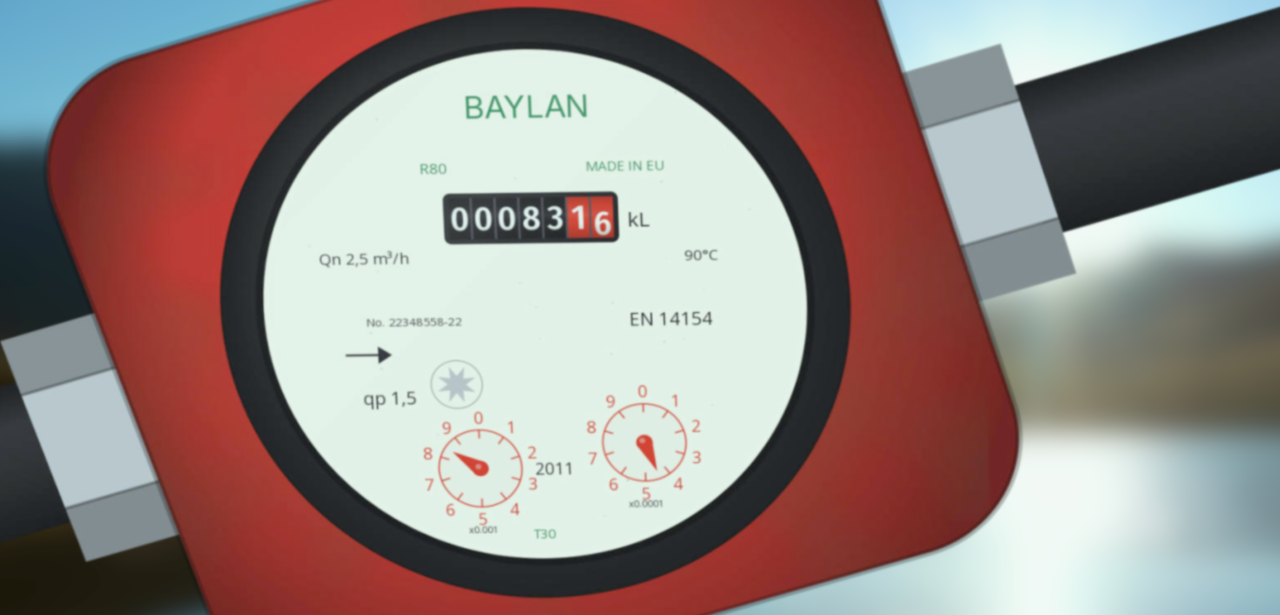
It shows 83.1584; kL
